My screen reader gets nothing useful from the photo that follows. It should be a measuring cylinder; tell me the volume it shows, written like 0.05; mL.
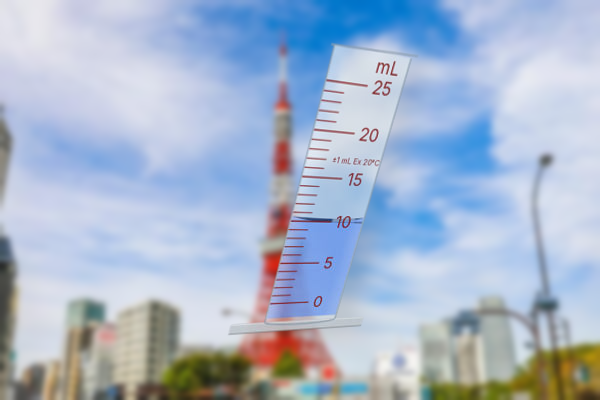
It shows 10; mL
